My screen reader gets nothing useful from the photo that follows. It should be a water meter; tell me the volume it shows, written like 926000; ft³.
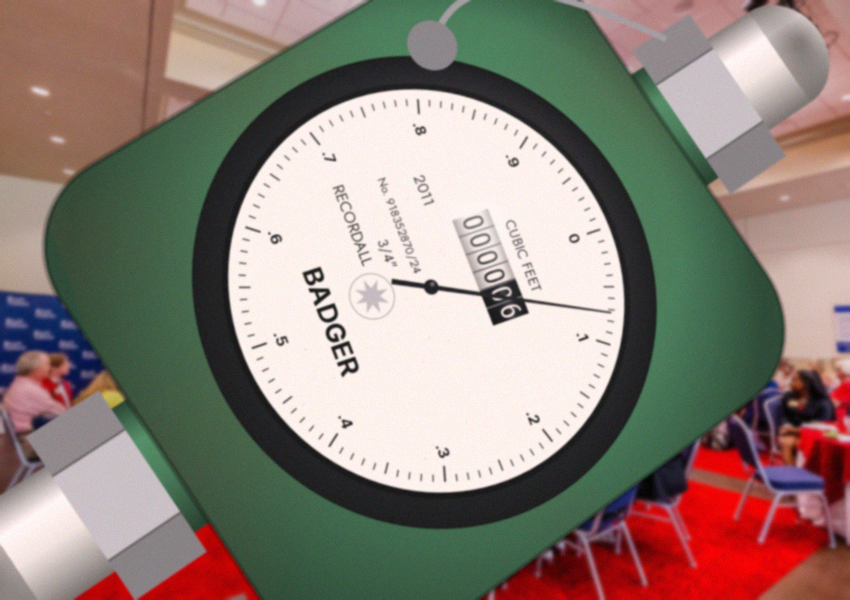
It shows 6.07; ft³
